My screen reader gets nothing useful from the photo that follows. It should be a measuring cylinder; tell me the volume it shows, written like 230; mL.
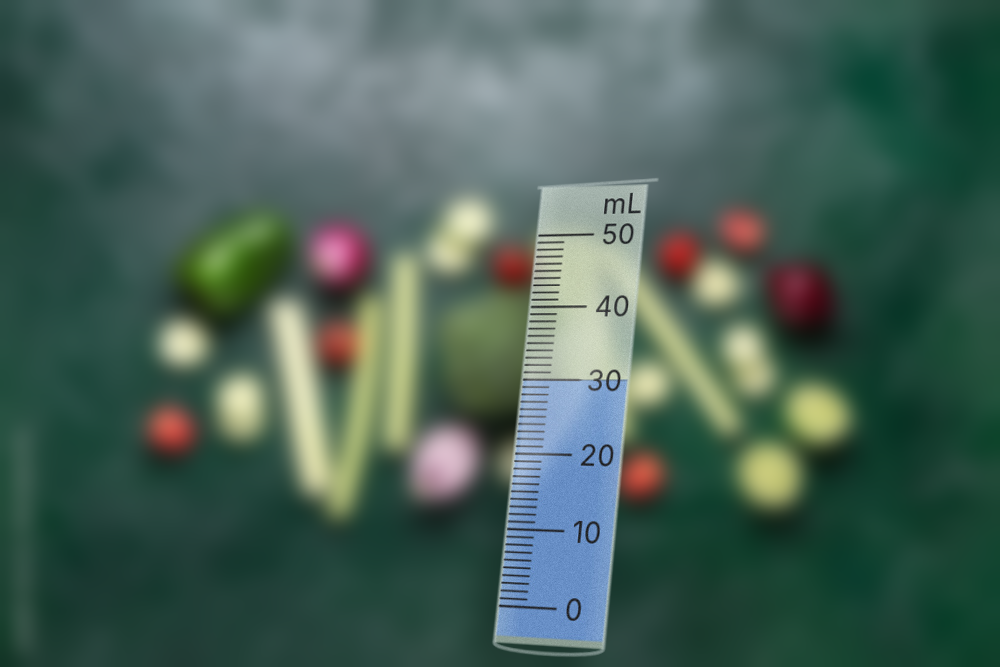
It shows 30; mL
